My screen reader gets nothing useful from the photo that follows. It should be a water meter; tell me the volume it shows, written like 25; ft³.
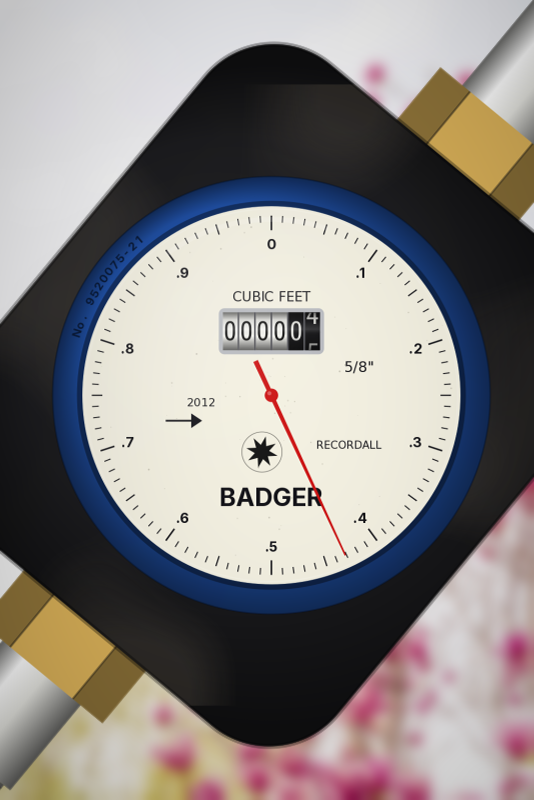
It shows 4.43; ft³
